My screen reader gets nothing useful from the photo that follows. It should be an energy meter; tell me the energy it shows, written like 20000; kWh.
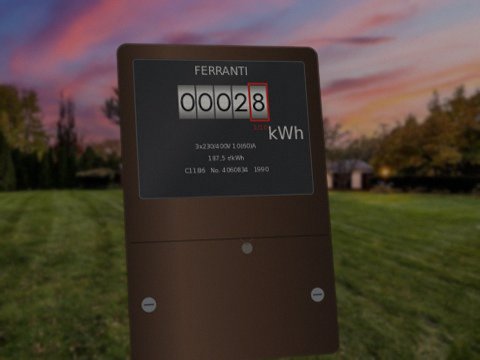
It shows 2.8; kWh
